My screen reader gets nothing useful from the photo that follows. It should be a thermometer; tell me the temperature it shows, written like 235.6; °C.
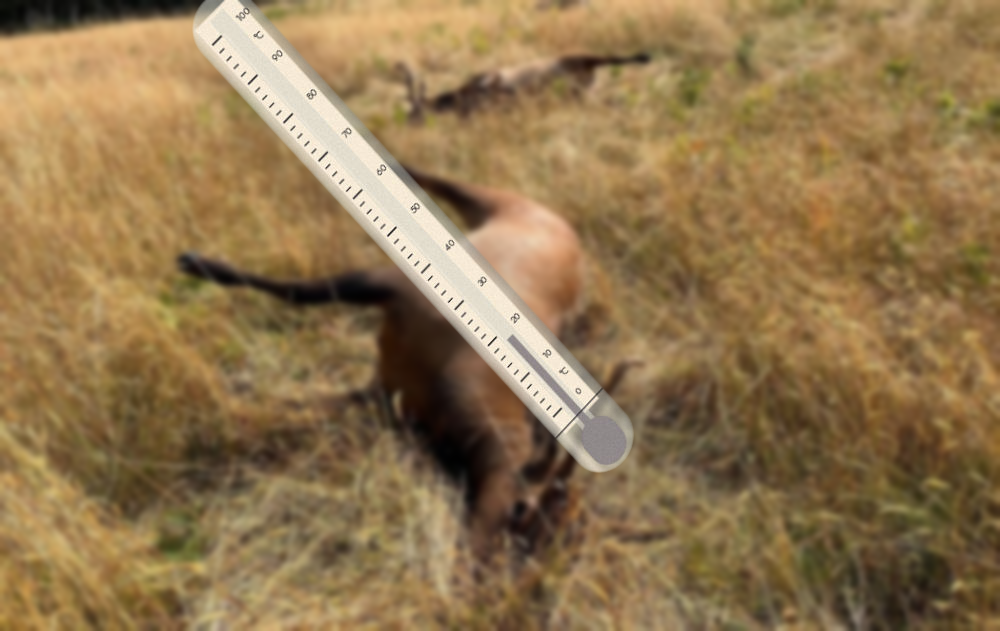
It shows 18; °C
